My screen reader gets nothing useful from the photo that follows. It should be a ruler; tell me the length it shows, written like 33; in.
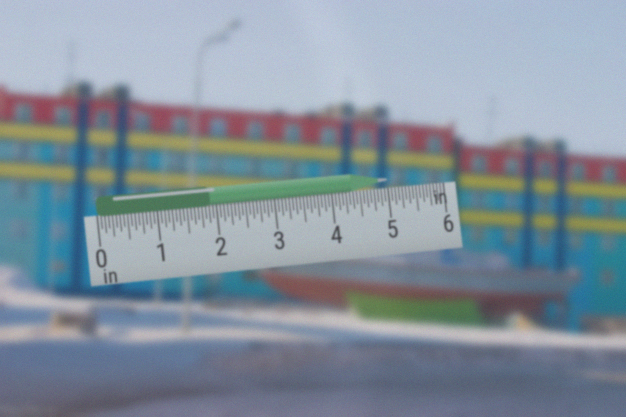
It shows 5; in
